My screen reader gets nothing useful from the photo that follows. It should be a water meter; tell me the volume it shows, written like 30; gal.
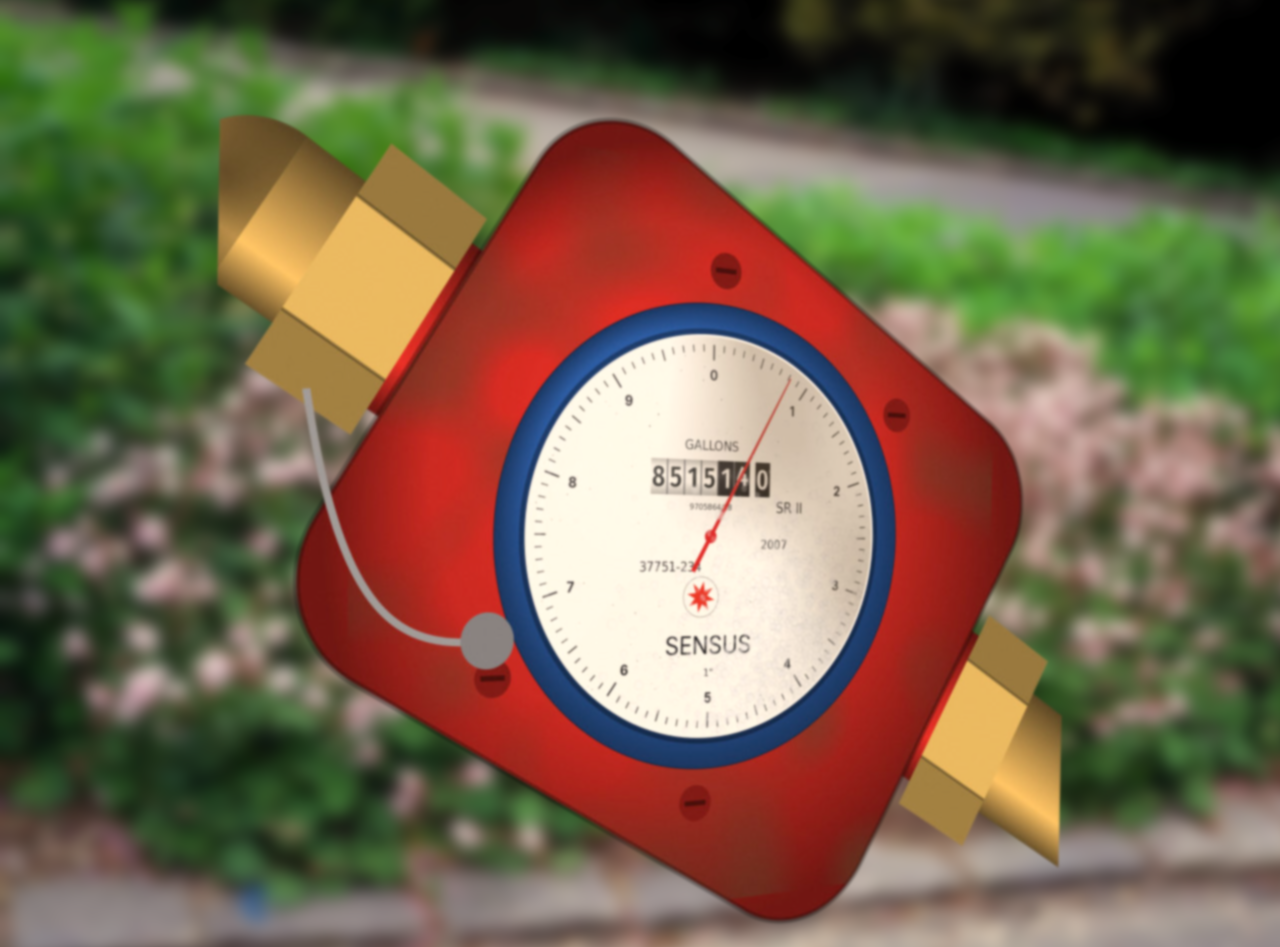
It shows 8515140.8; gal
